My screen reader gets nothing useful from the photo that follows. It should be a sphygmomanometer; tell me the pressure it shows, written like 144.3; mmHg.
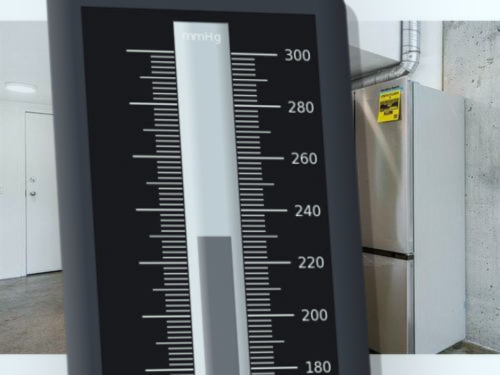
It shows 230; mmHg
